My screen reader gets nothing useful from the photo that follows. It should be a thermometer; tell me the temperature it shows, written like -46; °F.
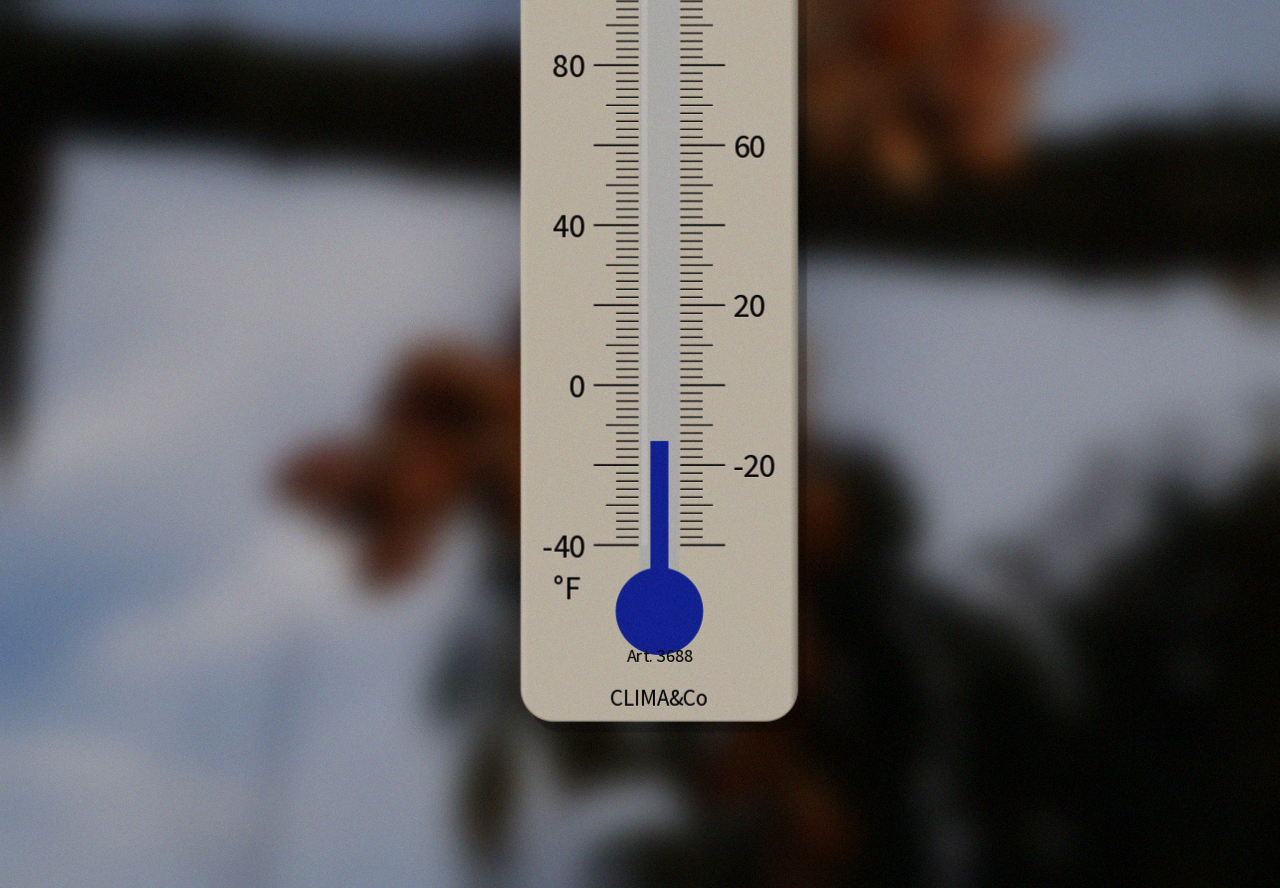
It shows -14; °F
